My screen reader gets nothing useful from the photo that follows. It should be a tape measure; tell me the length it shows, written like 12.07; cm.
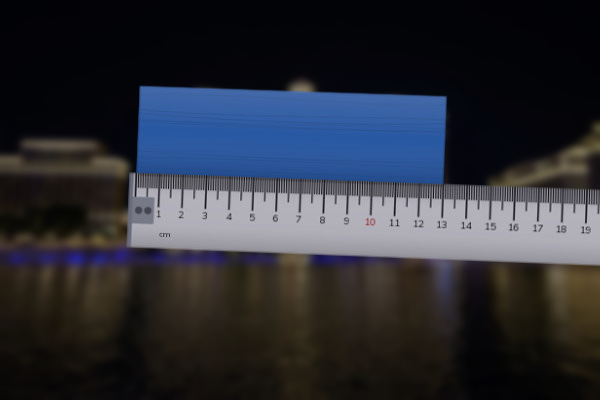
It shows 13; cm
